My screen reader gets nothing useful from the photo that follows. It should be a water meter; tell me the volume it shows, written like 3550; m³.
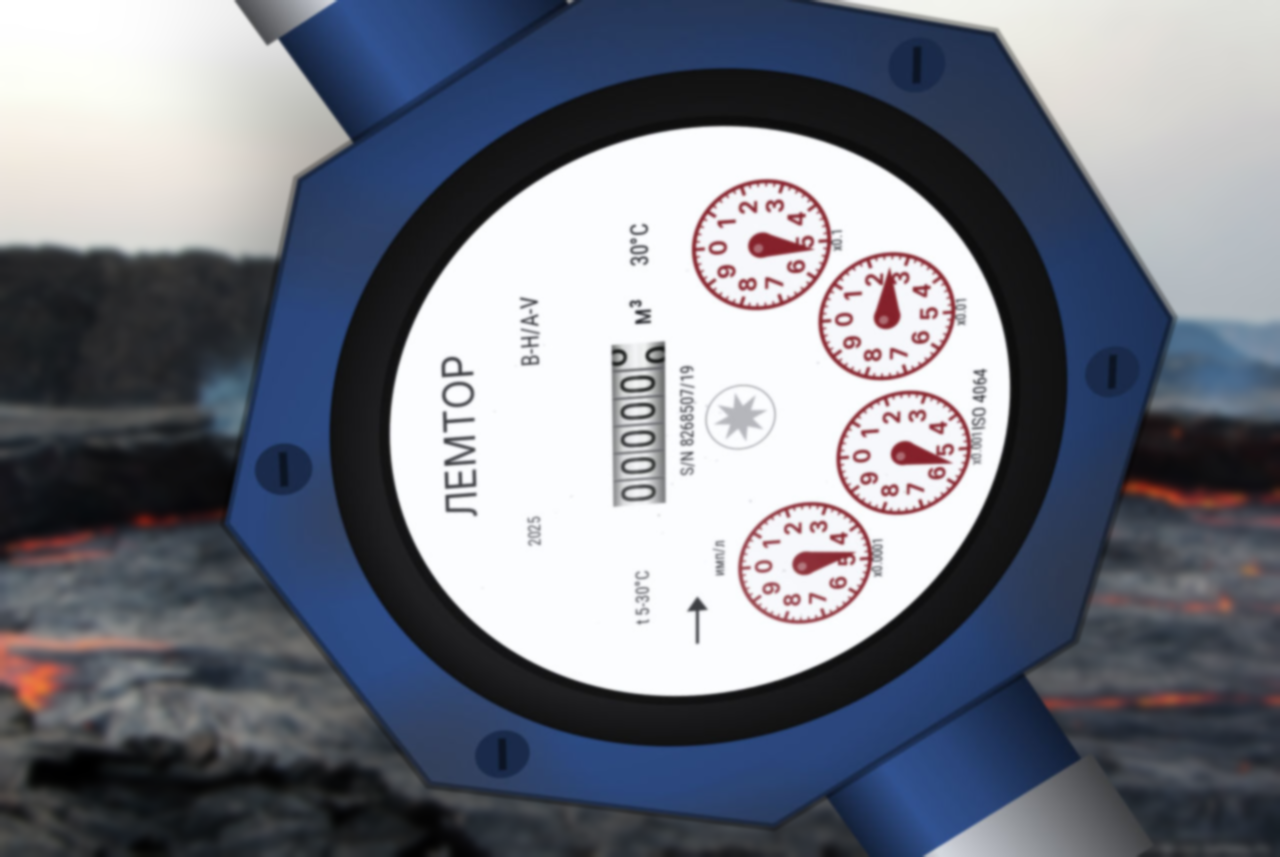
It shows 8.5254; m³
